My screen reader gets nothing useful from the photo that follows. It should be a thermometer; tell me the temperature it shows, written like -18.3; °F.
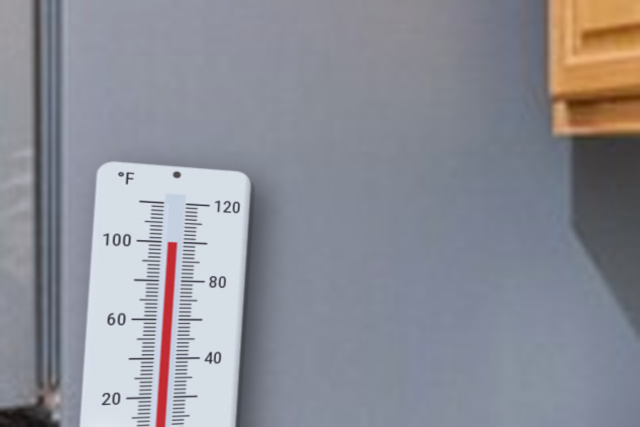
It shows 100; °F
